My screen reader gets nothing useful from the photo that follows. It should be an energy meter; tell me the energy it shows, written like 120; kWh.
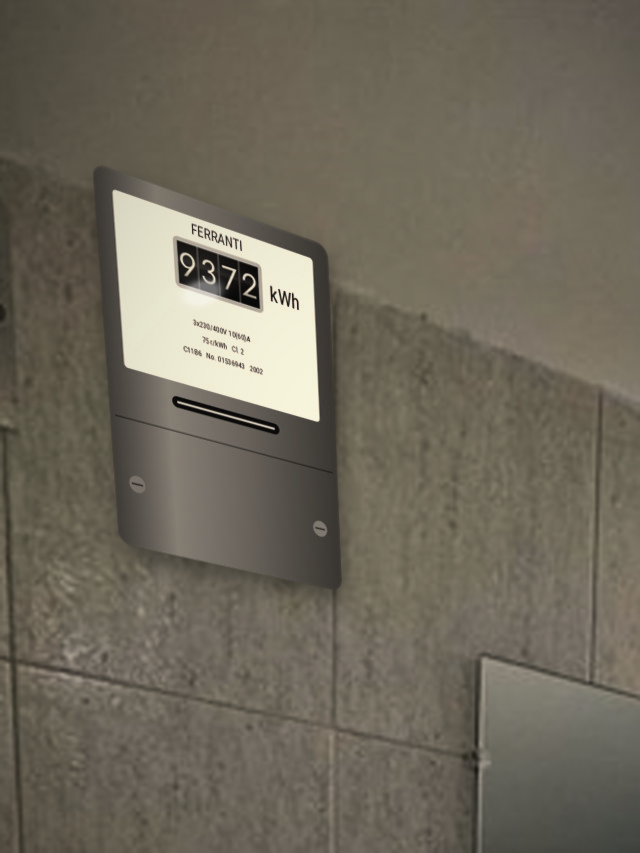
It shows 9372; kWh
